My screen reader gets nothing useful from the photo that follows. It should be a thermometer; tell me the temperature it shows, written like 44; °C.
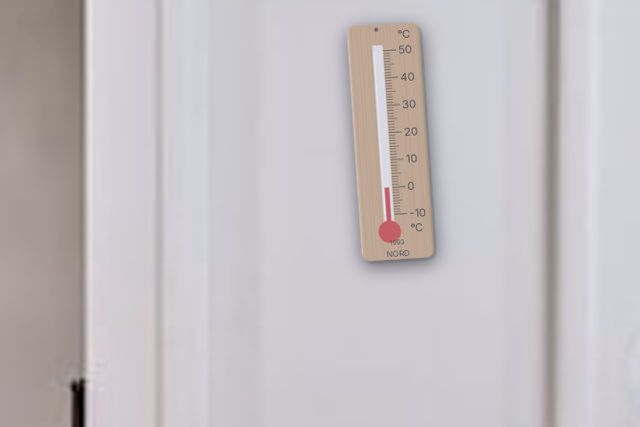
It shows 0; °C
